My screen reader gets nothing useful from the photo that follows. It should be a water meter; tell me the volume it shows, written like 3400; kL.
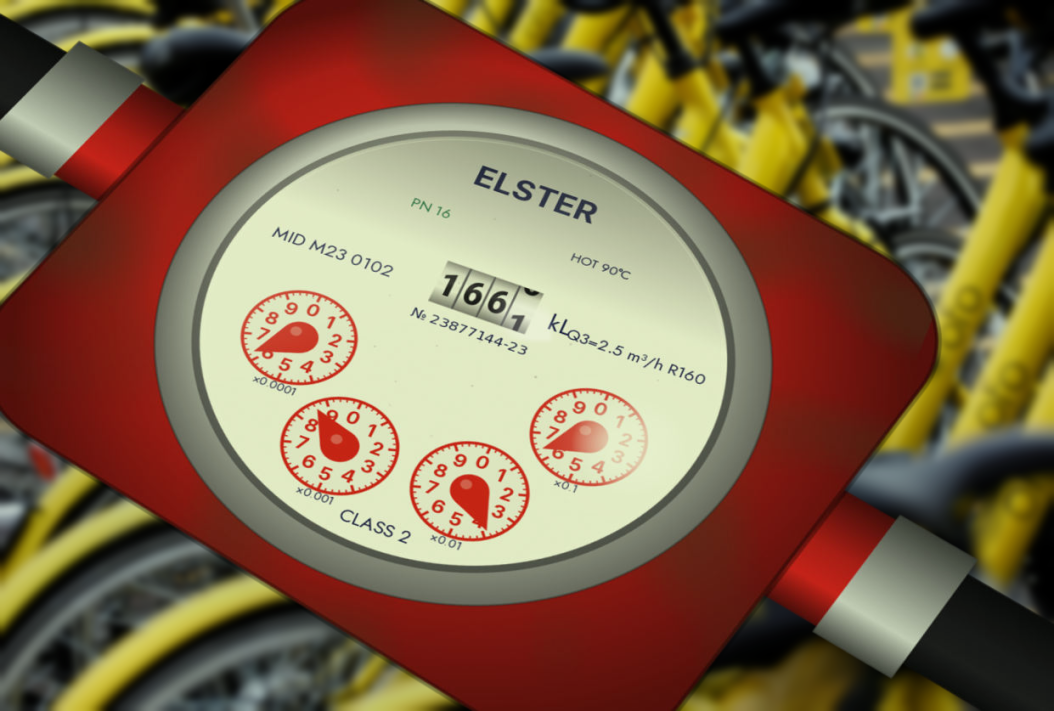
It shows 1660.6386; kL
